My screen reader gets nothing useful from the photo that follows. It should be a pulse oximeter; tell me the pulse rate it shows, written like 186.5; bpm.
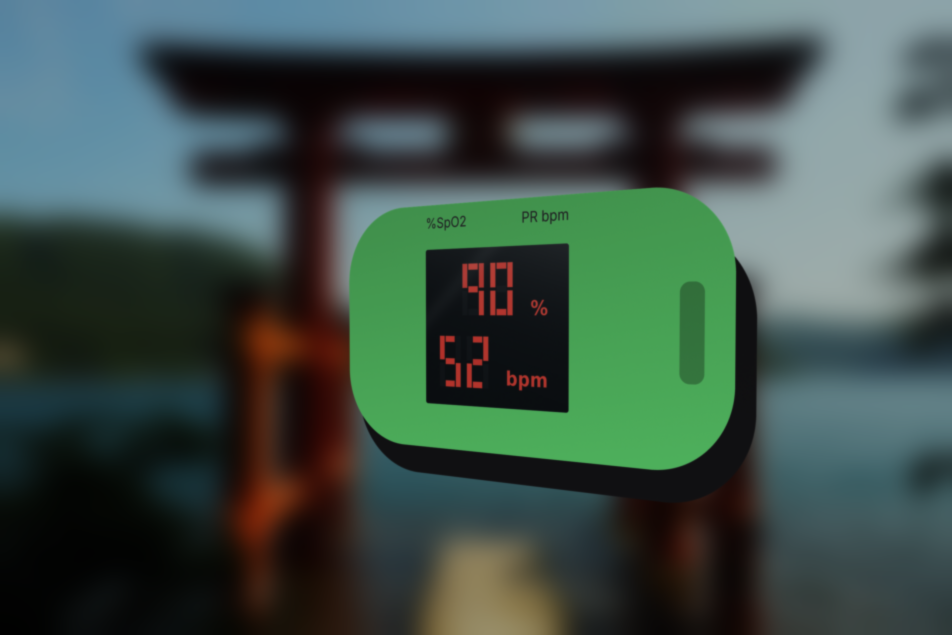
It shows 52; bpm
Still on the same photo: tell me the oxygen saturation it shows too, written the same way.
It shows 90; %
